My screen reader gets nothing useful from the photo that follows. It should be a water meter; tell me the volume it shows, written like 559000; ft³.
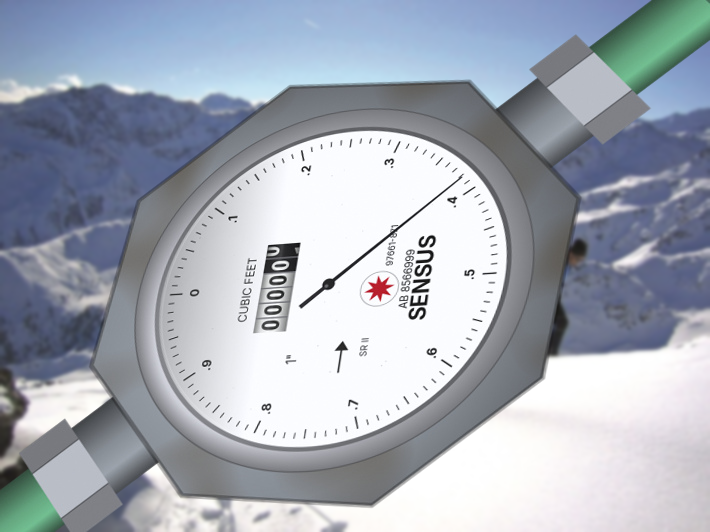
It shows 0.38; ft³
